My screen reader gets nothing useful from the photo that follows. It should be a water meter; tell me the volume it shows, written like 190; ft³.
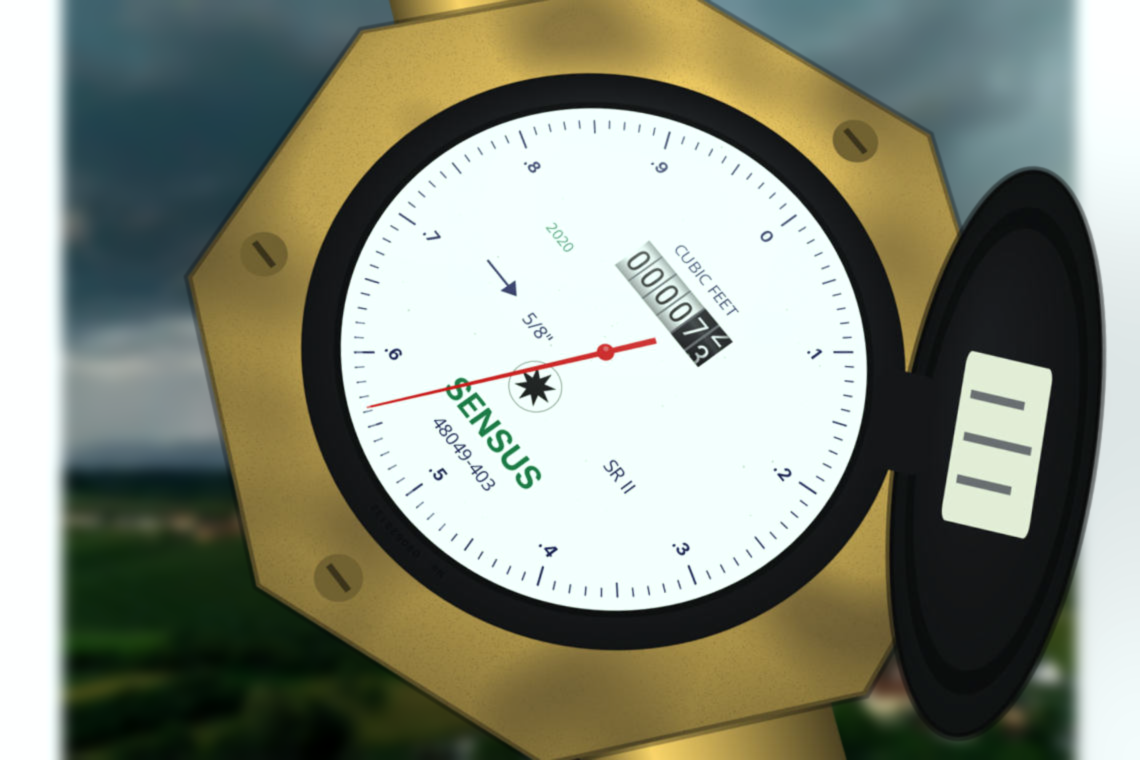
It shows 72.56; ft³
